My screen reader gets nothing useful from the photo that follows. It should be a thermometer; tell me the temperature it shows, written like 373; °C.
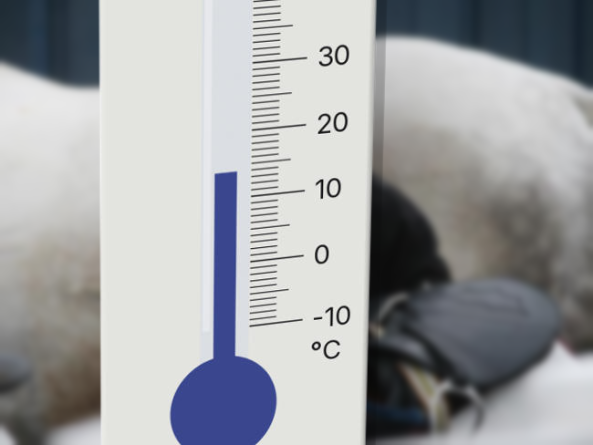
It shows 14; °C
